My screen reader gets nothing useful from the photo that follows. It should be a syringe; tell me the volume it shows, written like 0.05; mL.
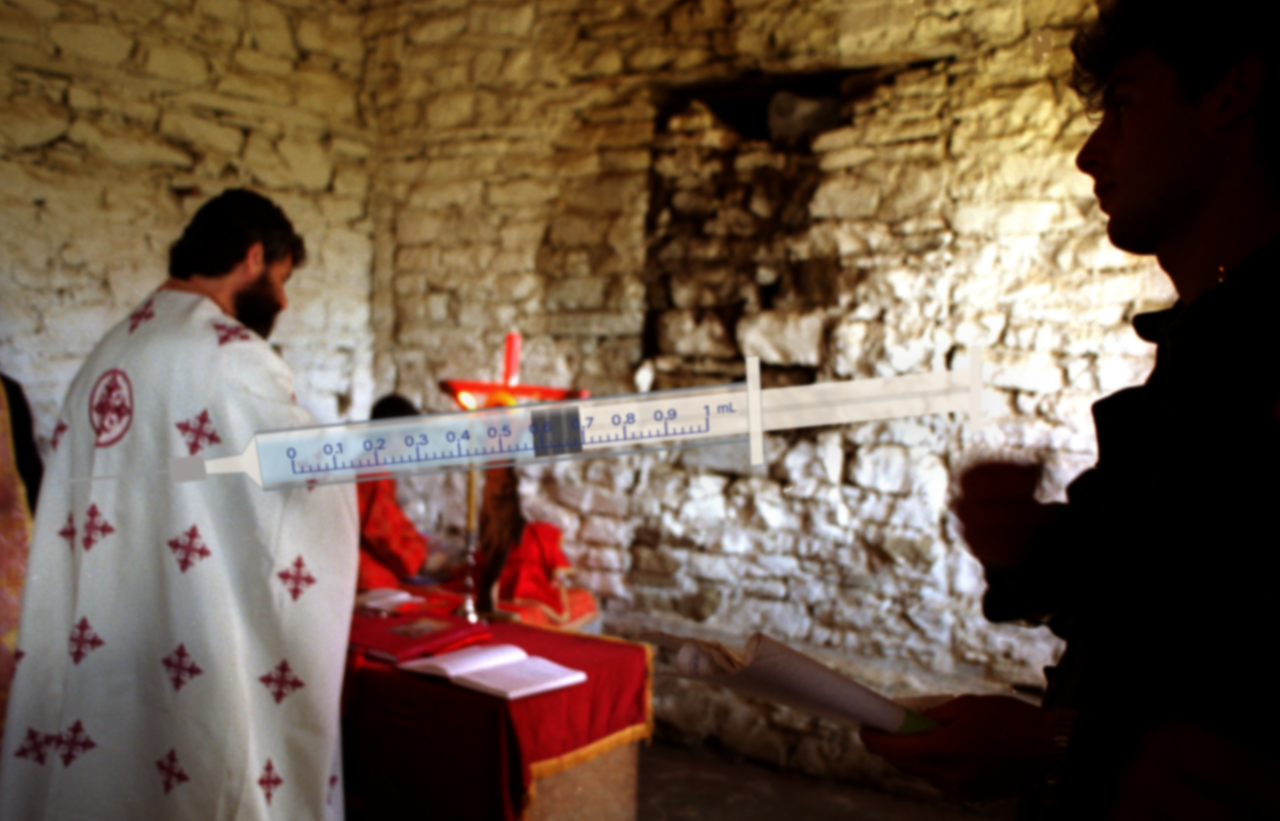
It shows 0.58; mL
